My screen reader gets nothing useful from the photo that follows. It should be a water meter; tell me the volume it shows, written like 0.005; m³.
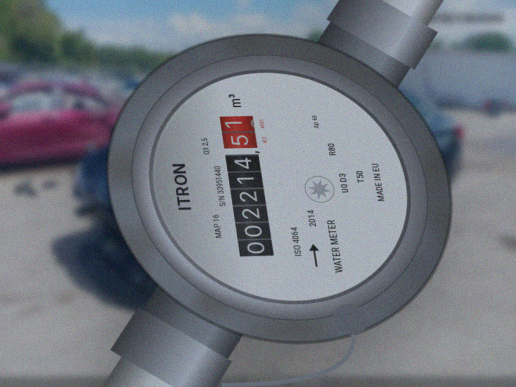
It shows 2214.51; m³
